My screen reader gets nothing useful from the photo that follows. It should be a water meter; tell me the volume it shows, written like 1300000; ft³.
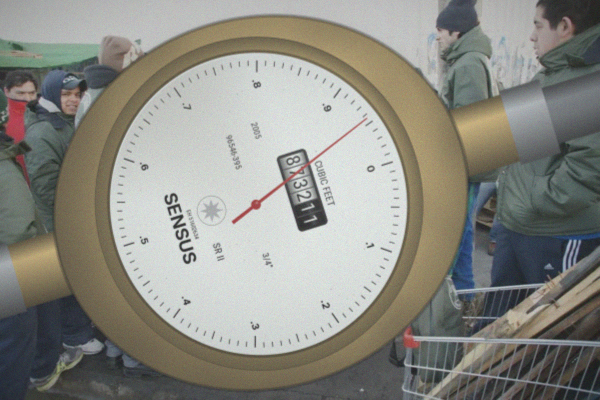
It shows 873210.94; ft³
